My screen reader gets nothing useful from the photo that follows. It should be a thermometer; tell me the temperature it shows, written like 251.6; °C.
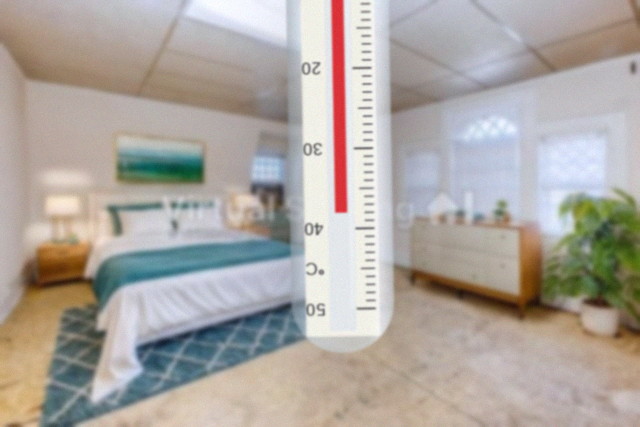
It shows 38; °C
